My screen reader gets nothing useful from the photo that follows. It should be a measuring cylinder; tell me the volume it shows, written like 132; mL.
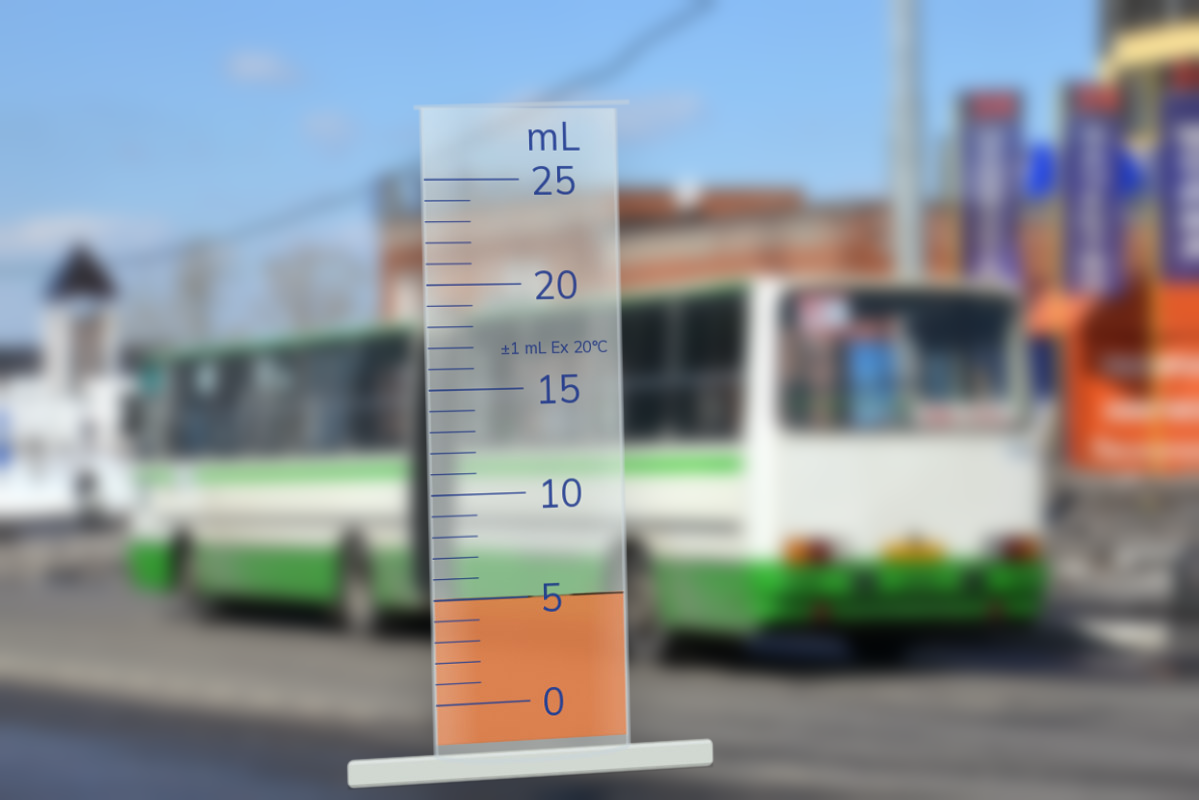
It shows 5; mL
